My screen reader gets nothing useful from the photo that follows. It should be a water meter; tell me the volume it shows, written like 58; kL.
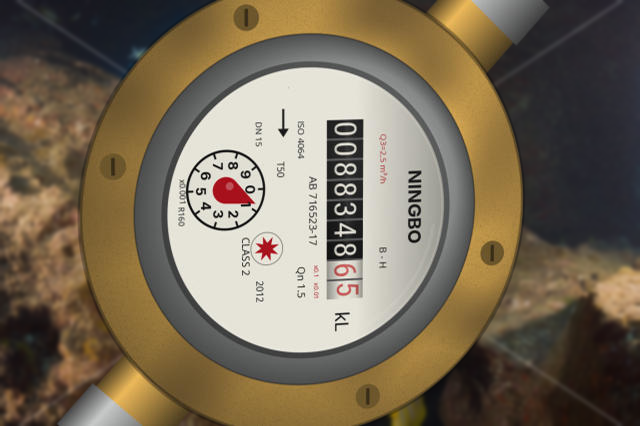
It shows 88348.650; kL
